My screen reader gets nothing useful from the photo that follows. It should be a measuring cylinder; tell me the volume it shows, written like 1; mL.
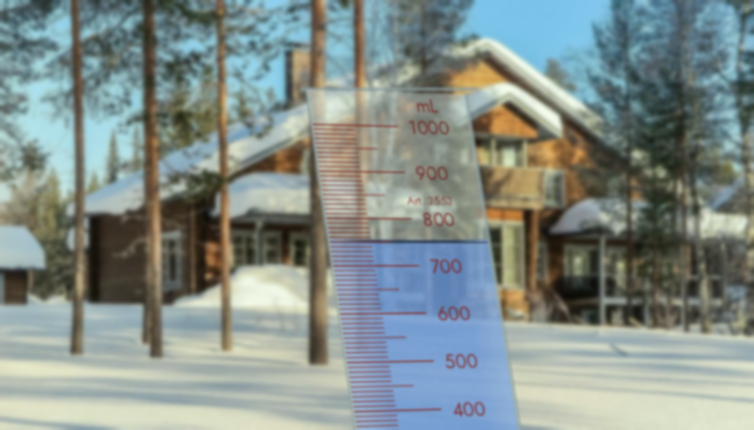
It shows 750; mL
